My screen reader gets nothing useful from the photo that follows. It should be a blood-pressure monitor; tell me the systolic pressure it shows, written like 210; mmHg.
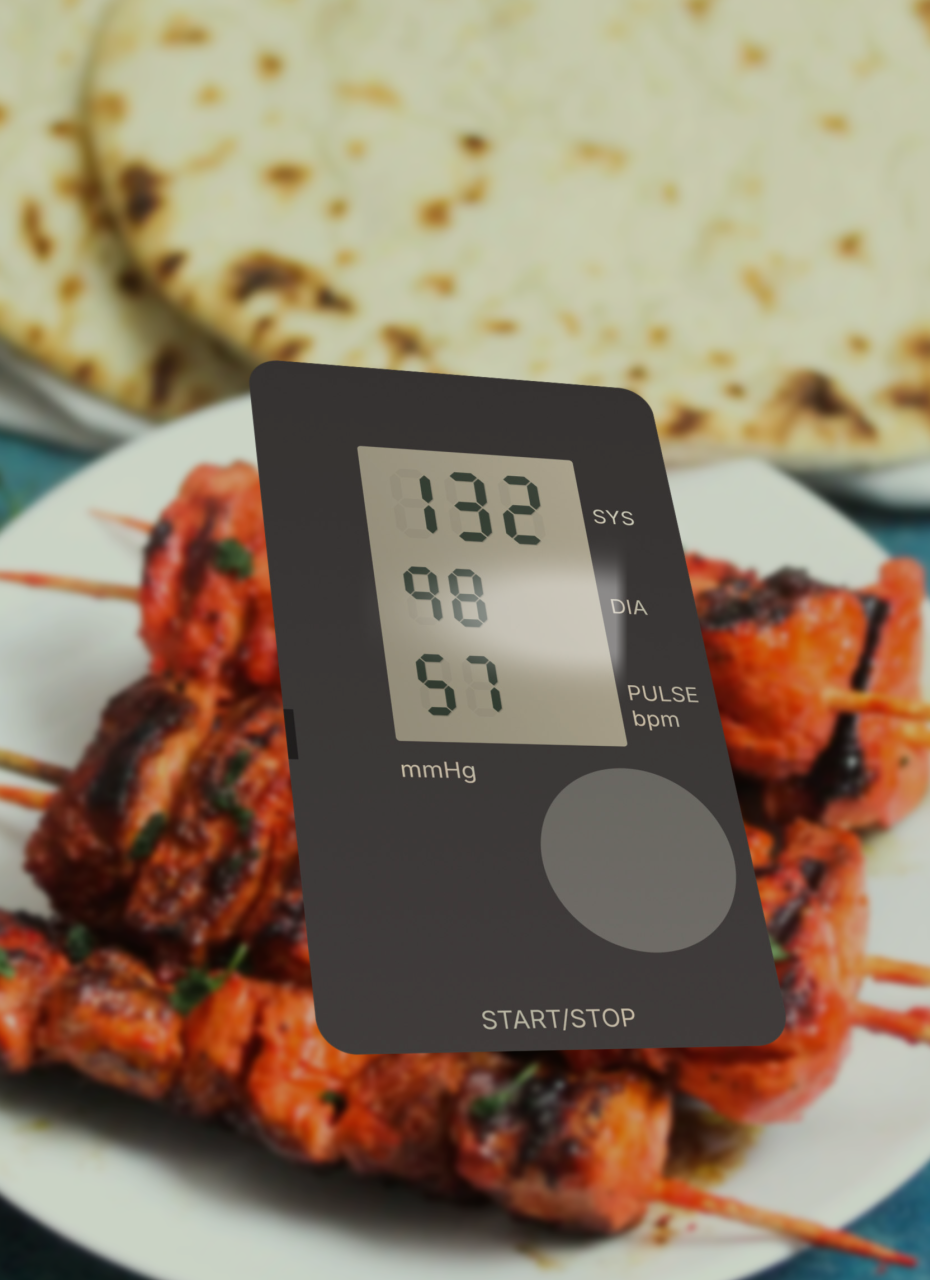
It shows 132; mmHg
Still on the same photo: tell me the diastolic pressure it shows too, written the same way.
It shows 98; mmHg
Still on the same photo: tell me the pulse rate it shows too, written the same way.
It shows 57; bpm
